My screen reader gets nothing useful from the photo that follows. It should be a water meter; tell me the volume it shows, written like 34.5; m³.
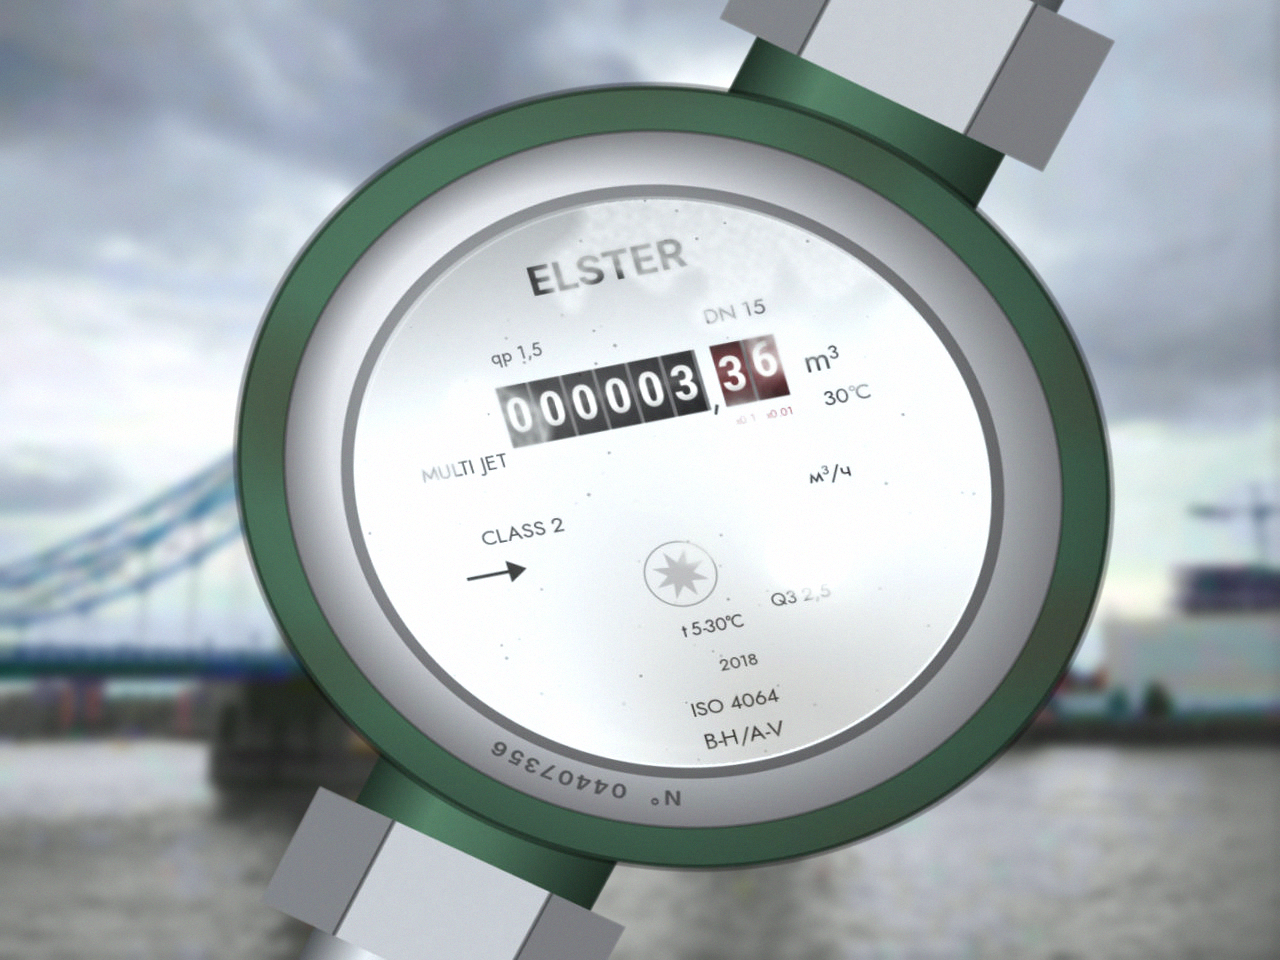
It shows 3.36; m³
